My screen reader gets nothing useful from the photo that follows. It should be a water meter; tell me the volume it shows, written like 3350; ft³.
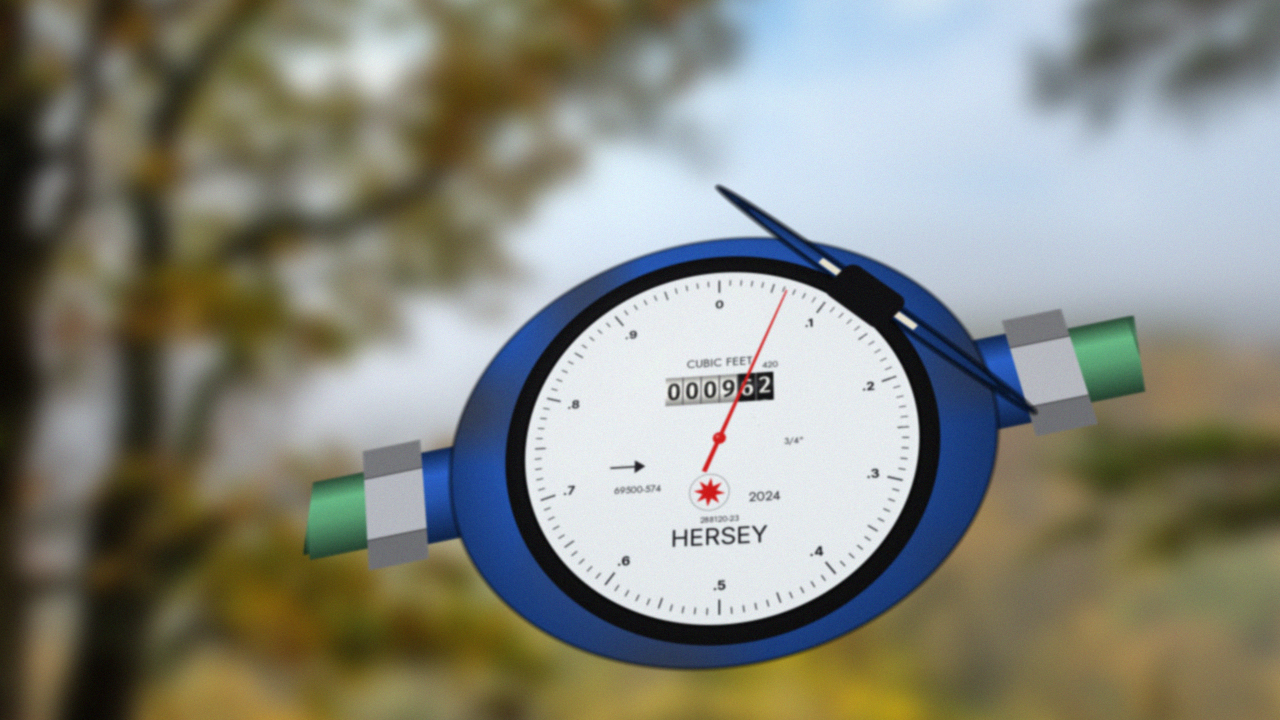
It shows 962.06; ft³
